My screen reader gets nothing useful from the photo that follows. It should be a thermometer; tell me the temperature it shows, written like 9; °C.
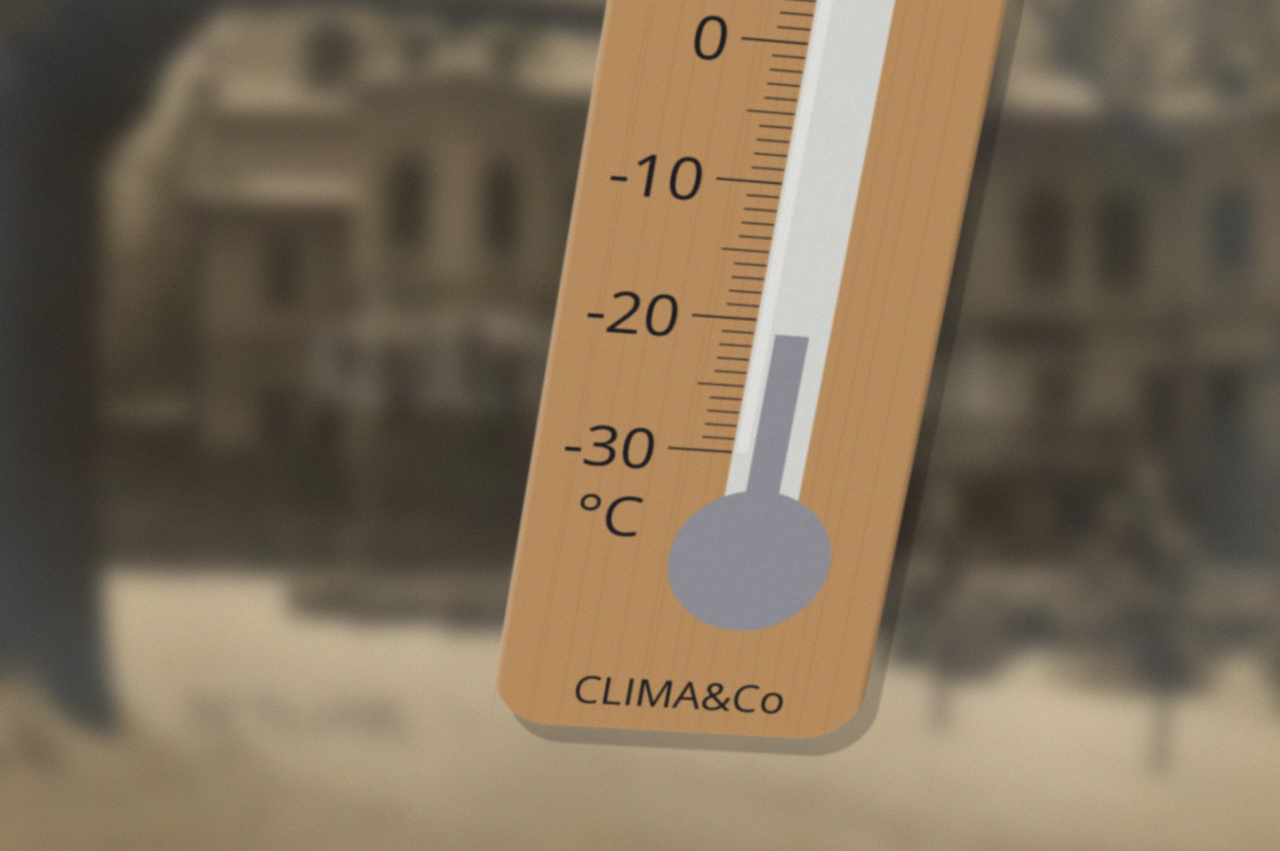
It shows -21; °C
